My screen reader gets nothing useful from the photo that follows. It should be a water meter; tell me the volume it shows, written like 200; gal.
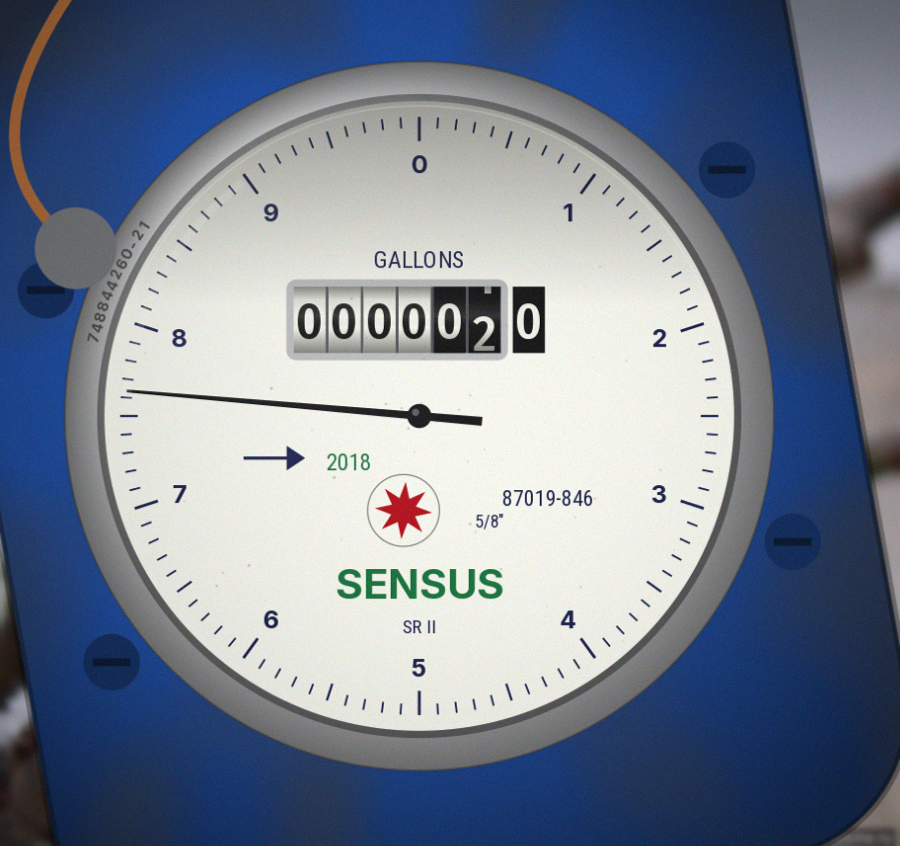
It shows 17.6; gal
